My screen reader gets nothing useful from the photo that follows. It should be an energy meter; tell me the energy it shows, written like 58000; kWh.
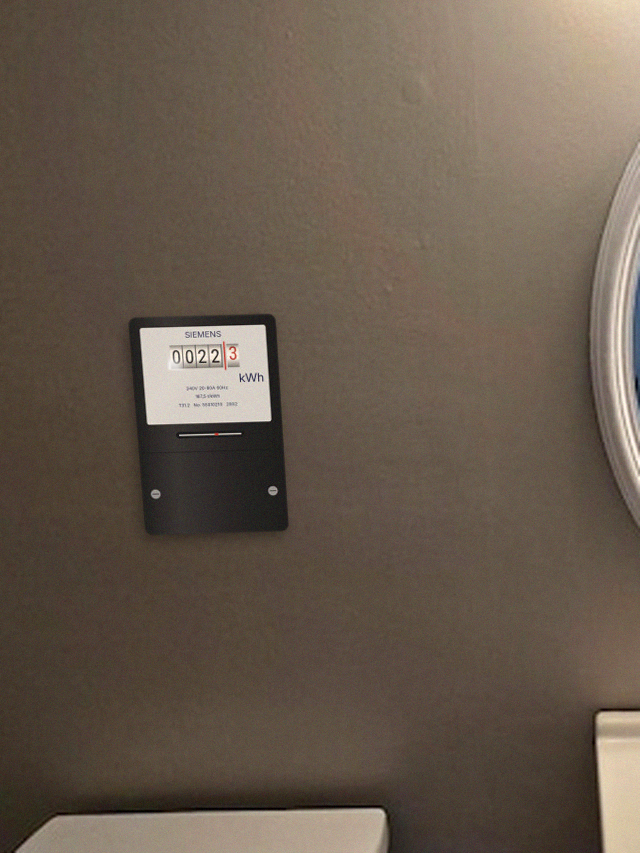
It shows 22.3; kWh
